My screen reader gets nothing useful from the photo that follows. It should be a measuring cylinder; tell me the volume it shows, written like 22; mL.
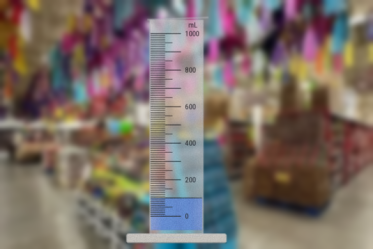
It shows 100; mL
